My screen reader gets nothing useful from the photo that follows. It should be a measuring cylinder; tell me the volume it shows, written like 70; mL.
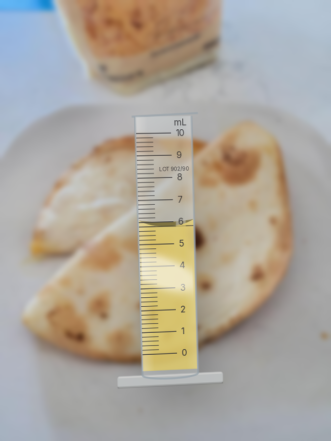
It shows 5.8; mL
